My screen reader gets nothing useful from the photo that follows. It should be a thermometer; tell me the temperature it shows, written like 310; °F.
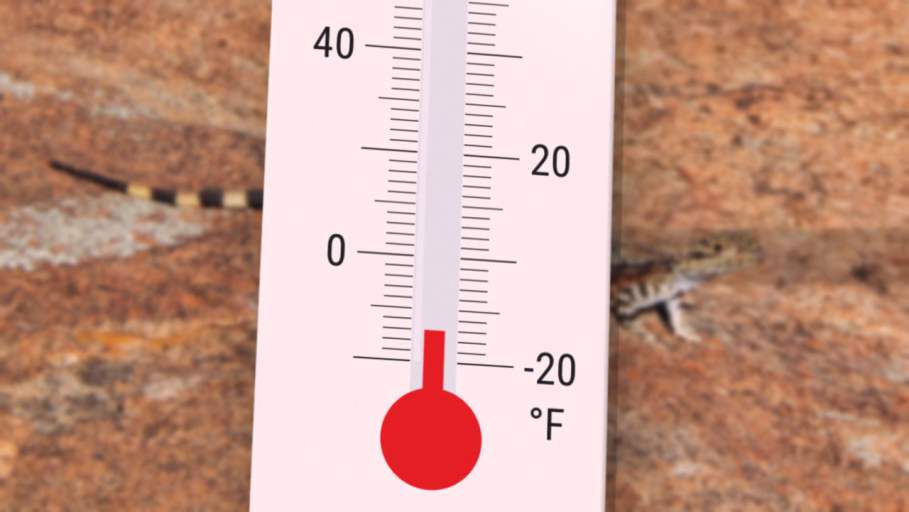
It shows -14; °F
